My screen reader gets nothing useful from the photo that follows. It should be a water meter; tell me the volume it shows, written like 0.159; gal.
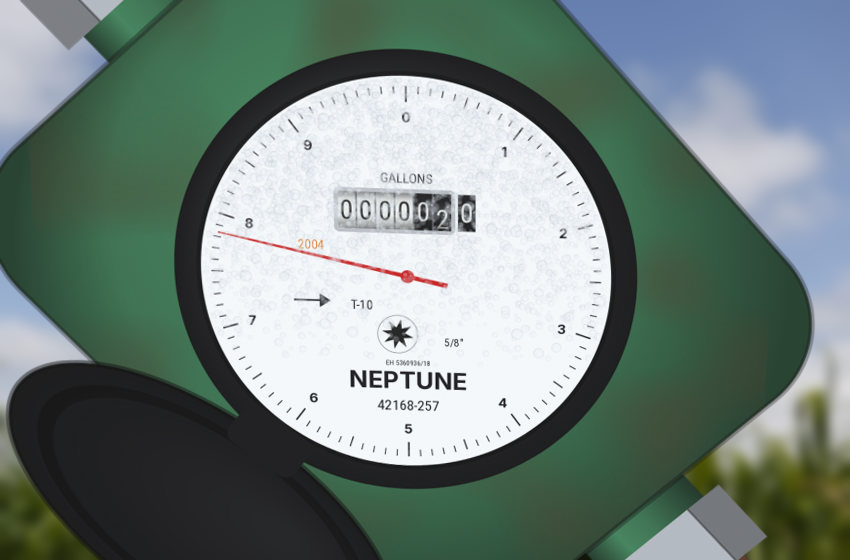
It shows 17.8; gal
